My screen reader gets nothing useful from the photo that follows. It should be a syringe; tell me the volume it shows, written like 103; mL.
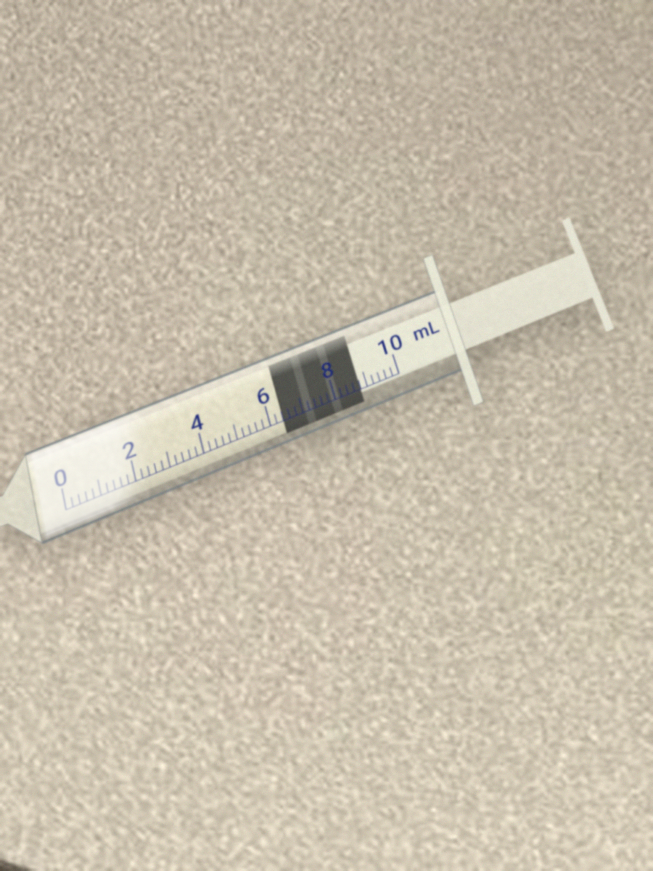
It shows 6.4; mL
